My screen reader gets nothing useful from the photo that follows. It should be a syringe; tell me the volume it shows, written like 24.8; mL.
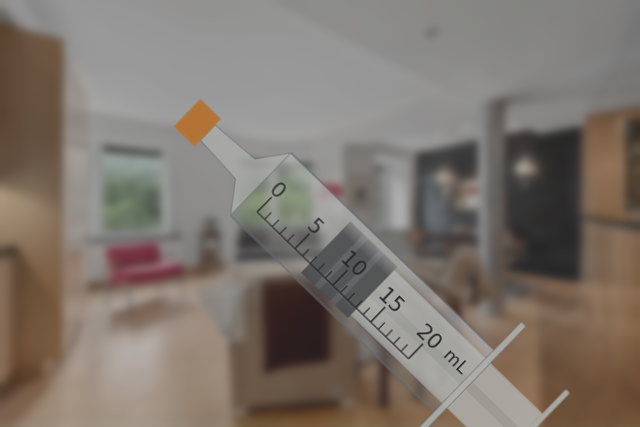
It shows 7; mL
